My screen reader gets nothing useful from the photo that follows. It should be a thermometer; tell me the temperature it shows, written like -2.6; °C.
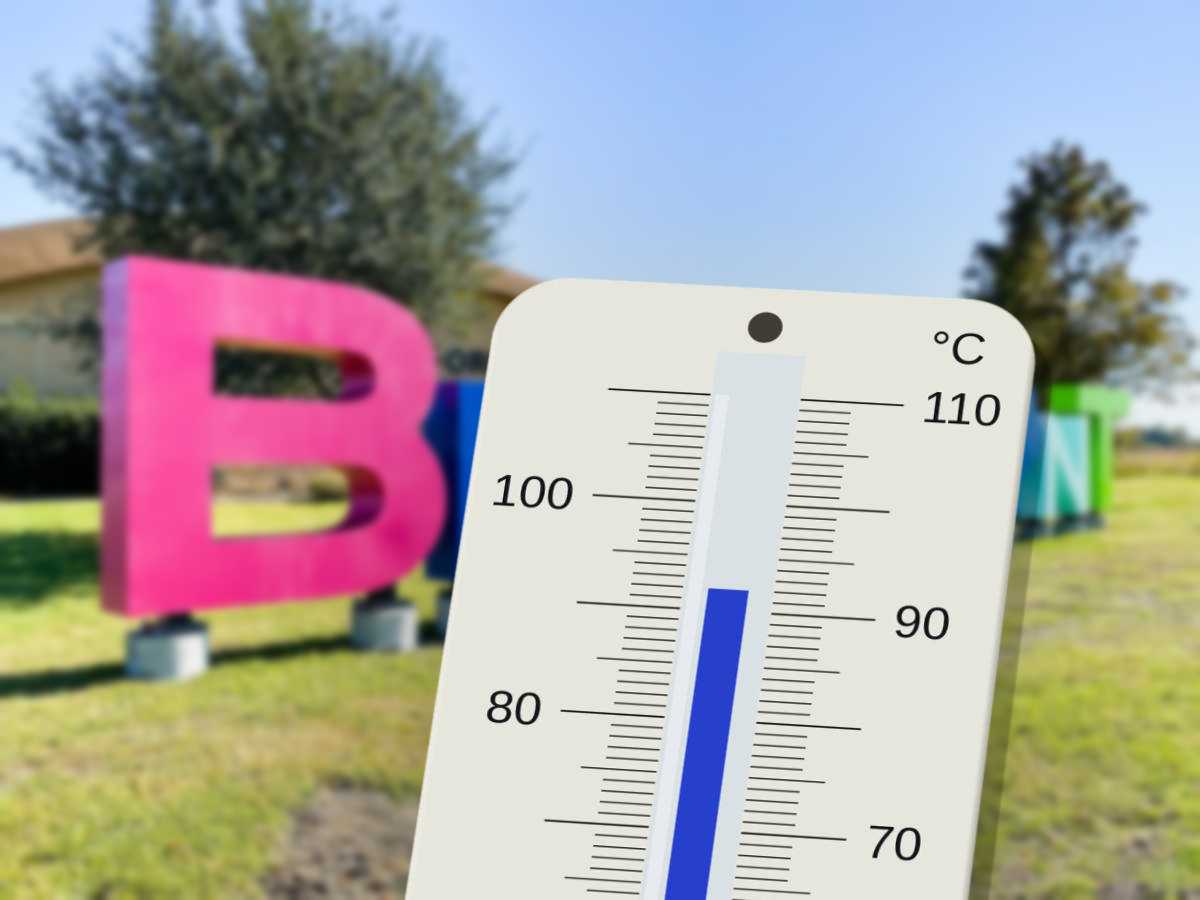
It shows 92; °C
